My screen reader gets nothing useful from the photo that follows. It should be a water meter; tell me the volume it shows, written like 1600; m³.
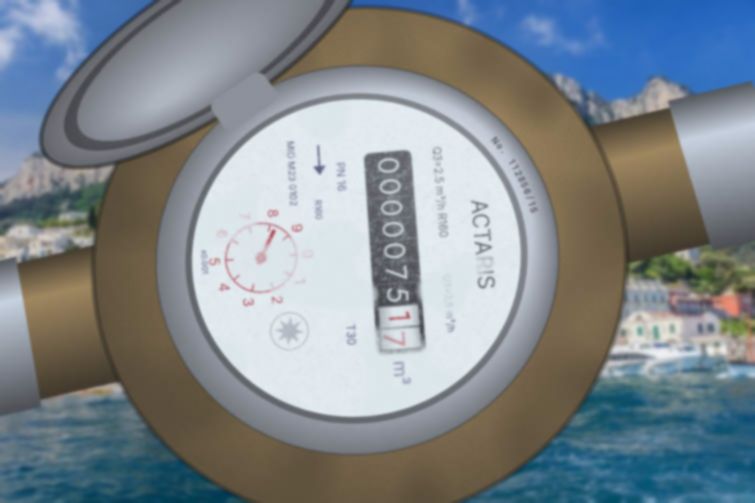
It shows 75.168; m³
